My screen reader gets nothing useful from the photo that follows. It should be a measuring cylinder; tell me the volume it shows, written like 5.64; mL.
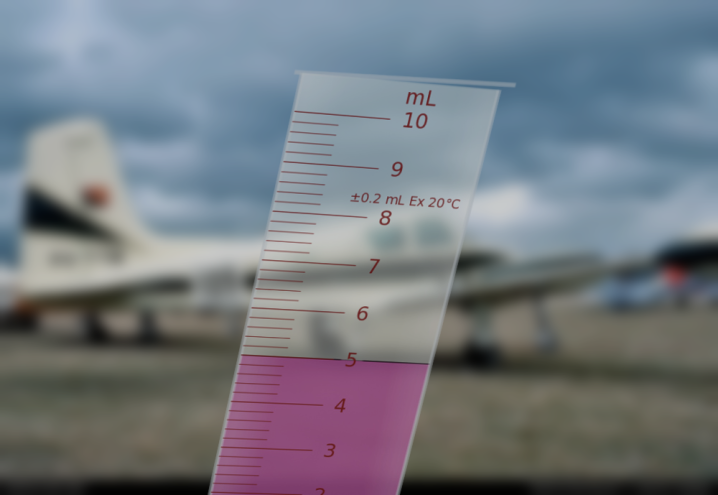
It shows 5; mL
